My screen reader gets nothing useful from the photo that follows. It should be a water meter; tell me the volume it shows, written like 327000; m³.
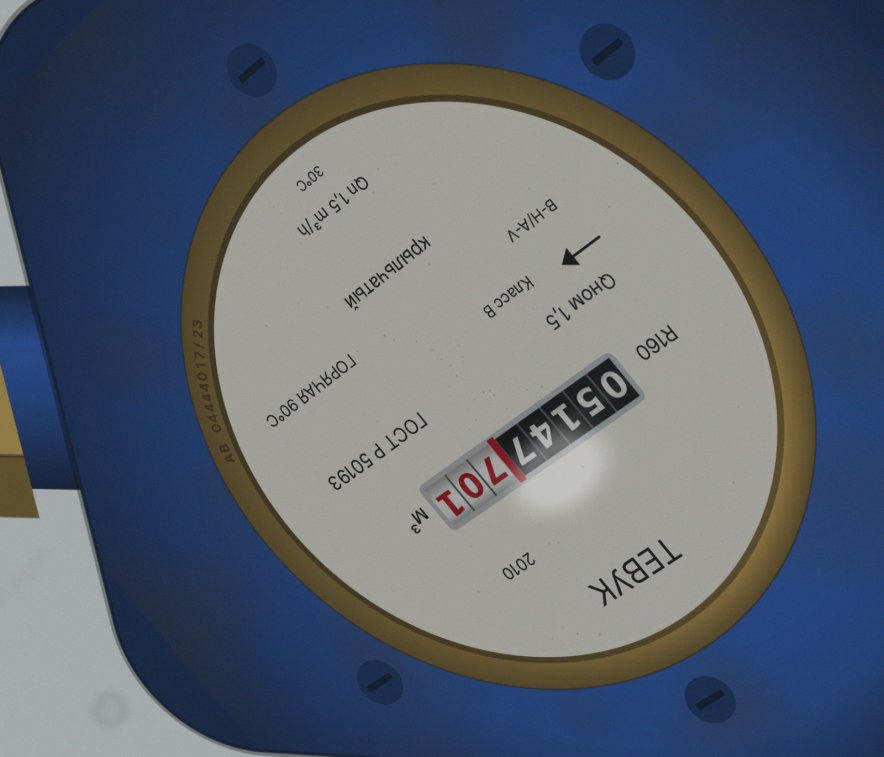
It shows 5147.701; m³
